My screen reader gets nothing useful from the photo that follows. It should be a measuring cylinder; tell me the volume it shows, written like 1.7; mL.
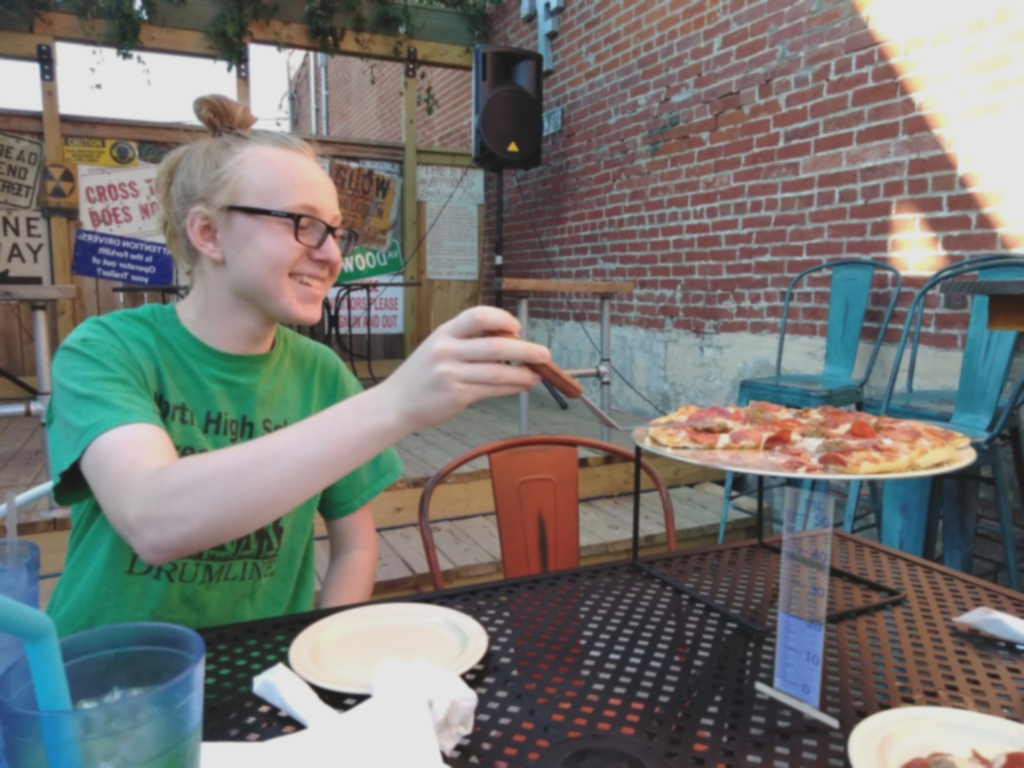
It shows 20; mL
